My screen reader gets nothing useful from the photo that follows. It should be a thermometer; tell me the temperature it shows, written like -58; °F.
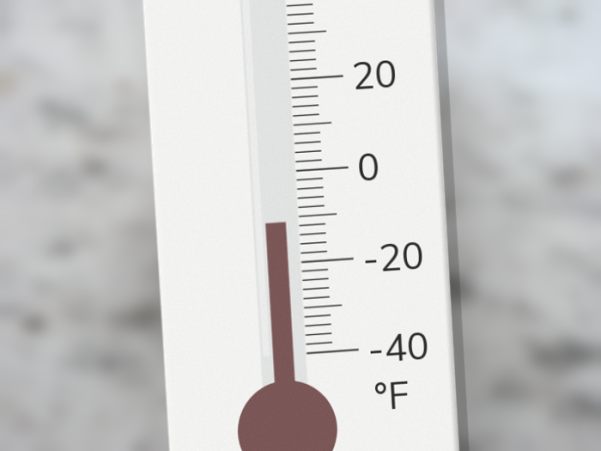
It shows -11; °F
